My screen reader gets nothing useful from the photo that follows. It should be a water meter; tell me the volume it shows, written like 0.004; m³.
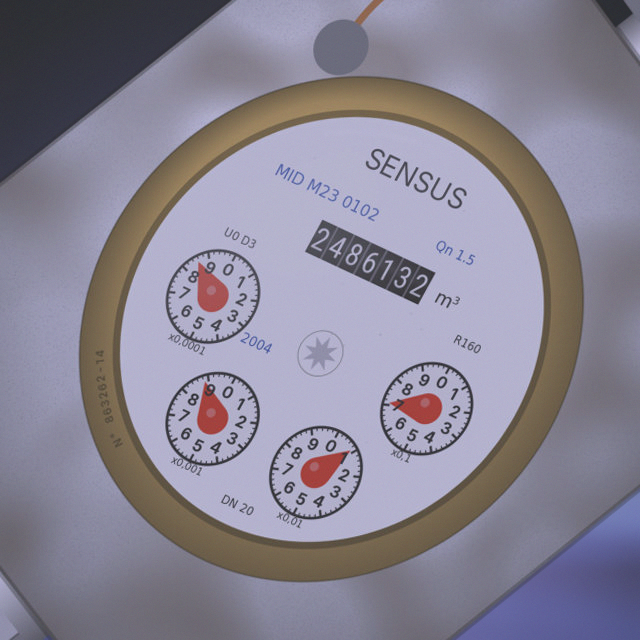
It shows 2486132.7088; m³
